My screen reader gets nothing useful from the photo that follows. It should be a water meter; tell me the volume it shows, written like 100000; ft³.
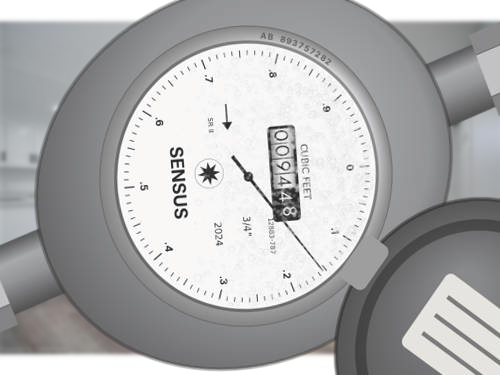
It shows 9448.15; ft³
